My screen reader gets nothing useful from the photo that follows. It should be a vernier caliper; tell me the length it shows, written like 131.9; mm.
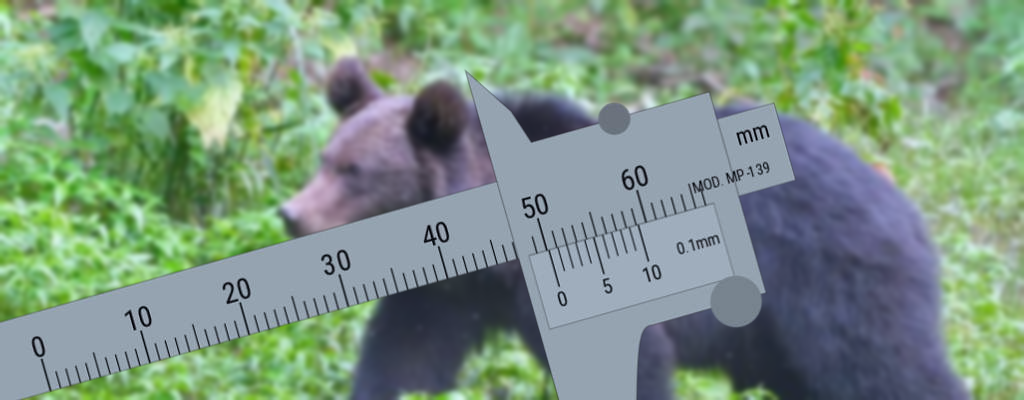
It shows 50.2; mm
